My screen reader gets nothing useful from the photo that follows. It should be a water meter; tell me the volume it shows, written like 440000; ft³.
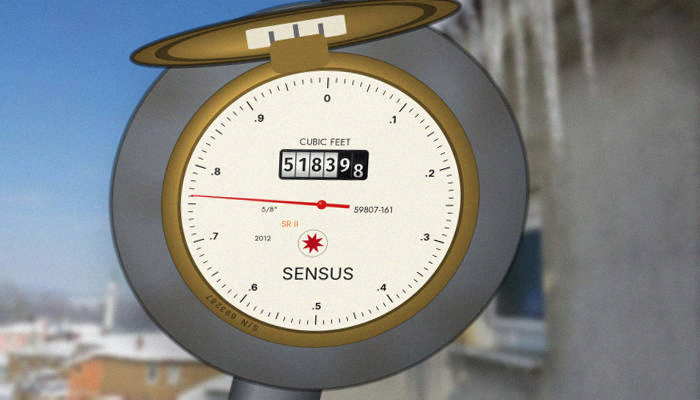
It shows 518397.76; ft³
